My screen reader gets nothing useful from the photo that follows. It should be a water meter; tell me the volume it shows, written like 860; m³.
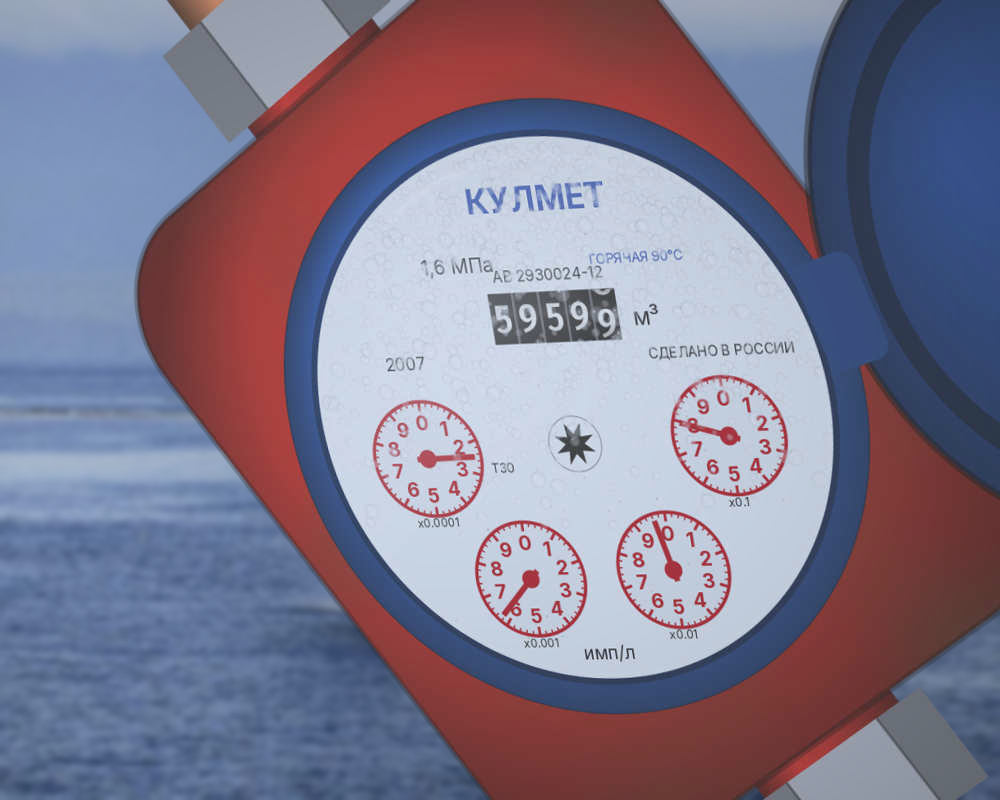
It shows 59598.7962; m³
